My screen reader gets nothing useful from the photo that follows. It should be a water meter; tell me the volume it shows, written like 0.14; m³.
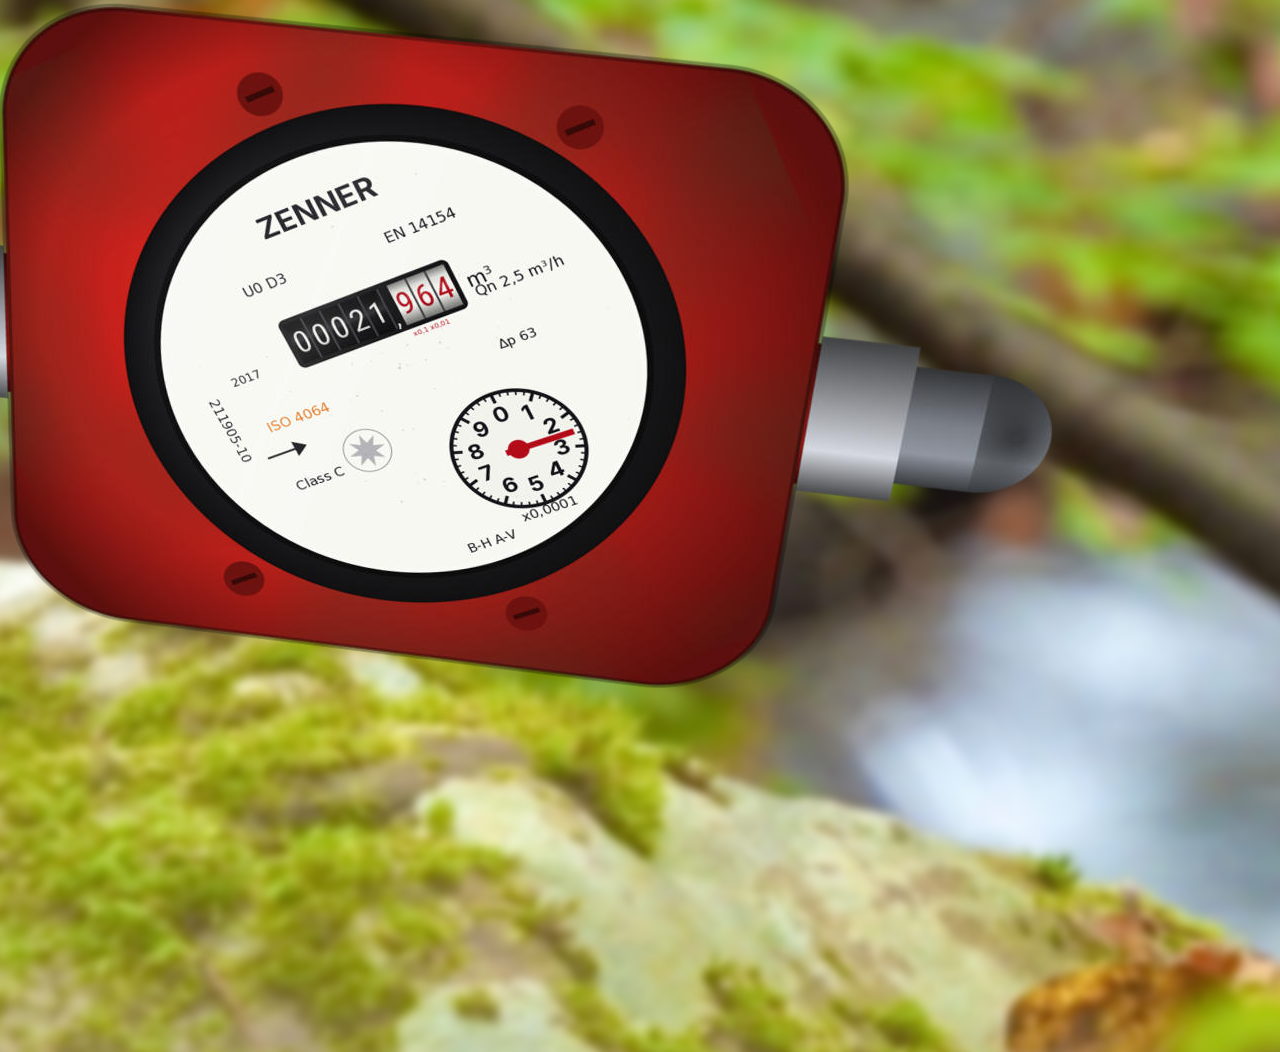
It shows 21.9642; m³
